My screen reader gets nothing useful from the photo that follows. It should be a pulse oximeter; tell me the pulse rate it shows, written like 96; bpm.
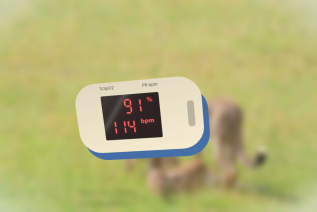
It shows 114; bpm
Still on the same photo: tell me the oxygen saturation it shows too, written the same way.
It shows 91; %
